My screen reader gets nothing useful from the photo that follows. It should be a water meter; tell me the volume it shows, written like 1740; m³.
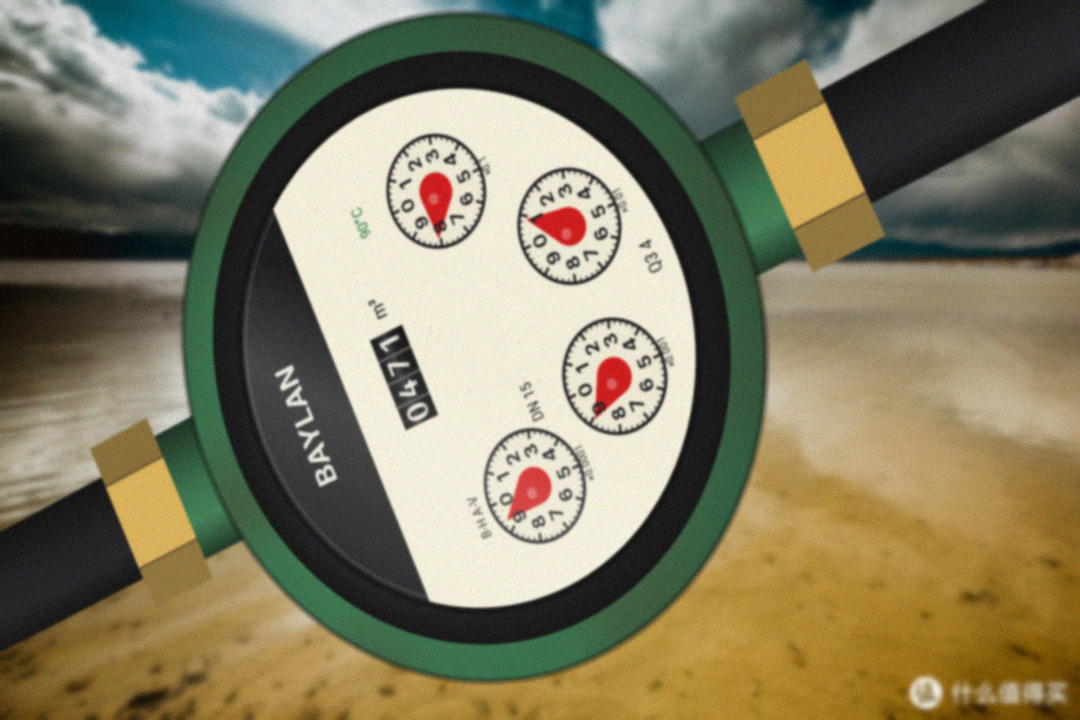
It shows 471.8089; m³
